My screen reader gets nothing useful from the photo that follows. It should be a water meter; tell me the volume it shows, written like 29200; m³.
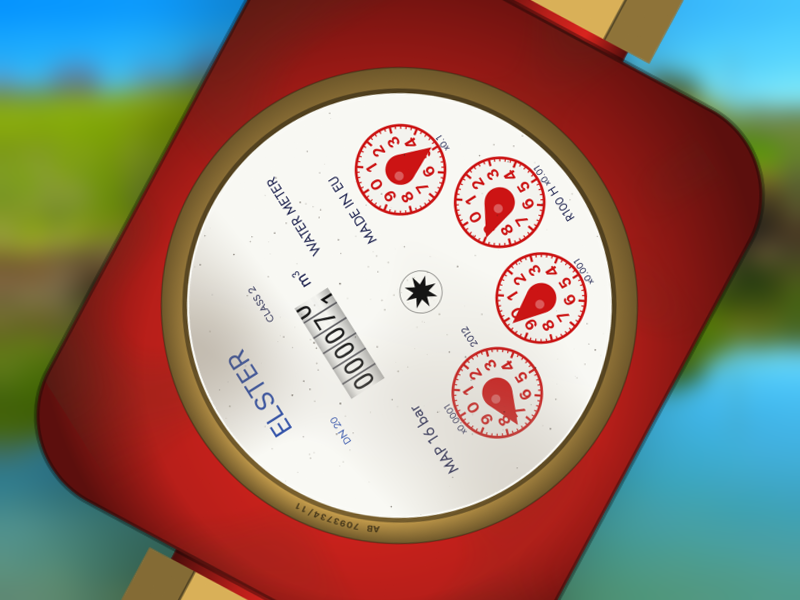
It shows 70.4897; m³
